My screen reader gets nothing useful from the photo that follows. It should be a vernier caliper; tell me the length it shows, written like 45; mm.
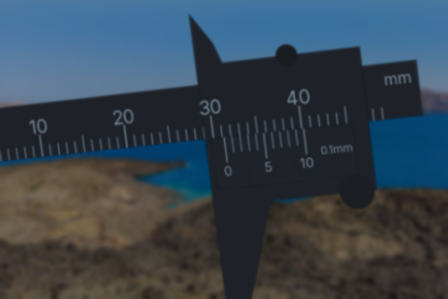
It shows 31.2; mm
